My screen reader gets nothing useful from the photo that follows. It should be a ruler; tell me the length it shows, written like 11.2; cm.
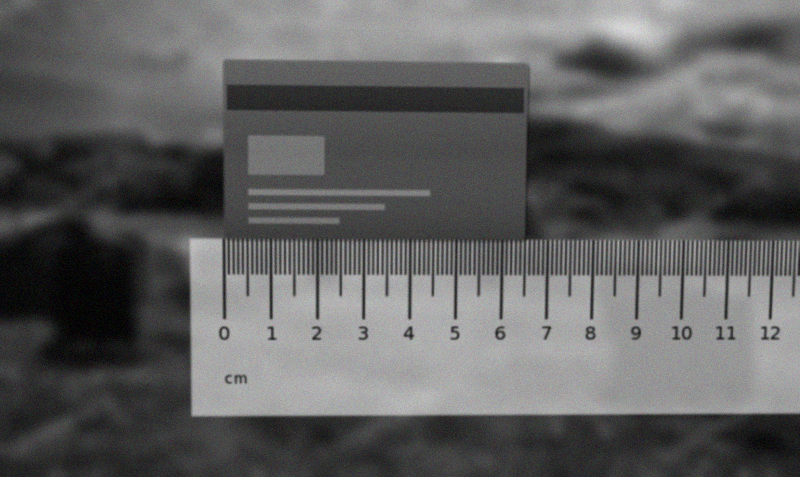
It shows 6.5; cm
